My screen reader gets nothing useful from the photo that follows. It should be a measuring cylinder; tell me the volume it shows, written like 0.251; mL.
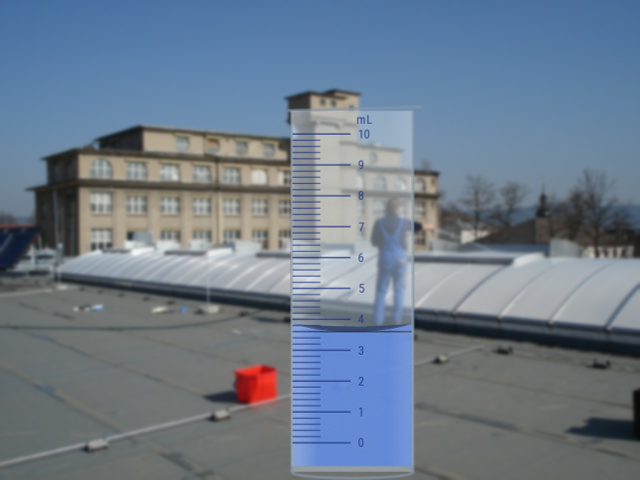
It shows 3.6; mL
